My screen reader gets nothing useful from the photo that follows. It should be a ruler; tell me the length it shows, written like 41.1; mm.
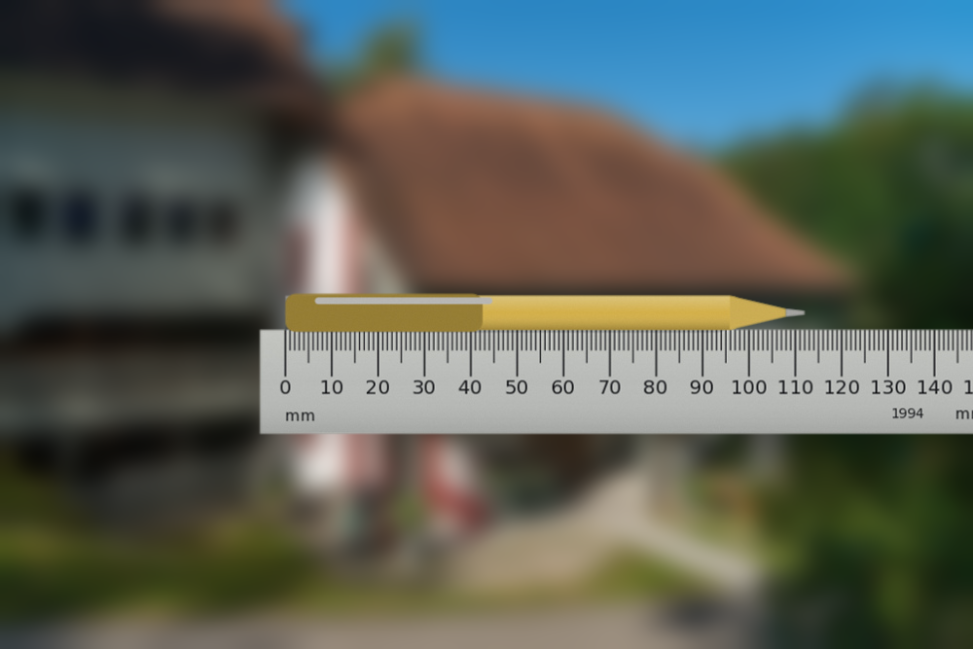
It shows 112; mm
